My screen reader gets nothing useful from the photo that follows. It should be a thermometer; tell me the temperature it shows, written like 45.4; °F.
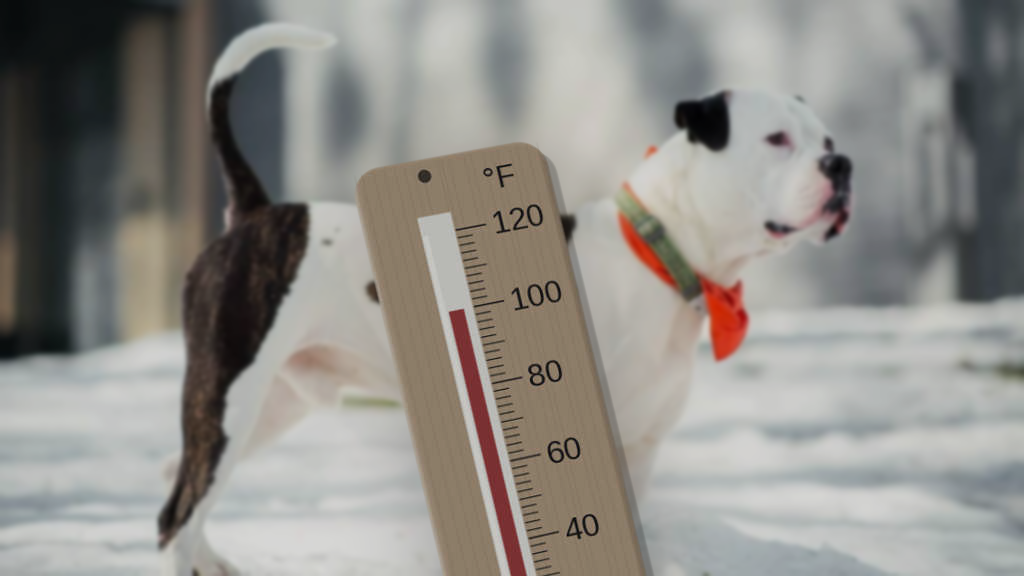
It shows 100; °F
